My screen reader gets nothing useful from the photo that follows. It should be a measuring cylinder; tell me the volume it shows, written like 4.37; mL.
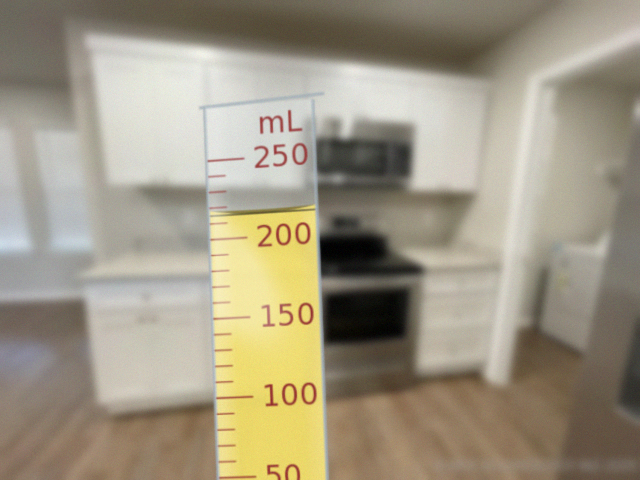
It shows 215; mL
